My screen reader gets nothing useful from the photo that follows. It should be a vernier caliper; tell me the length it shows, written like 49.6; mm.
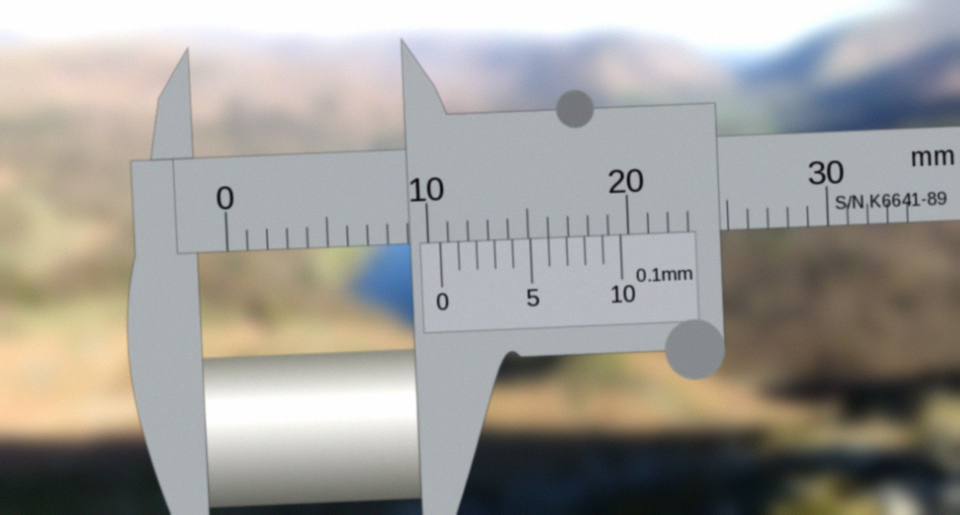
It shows 10.6; mm
